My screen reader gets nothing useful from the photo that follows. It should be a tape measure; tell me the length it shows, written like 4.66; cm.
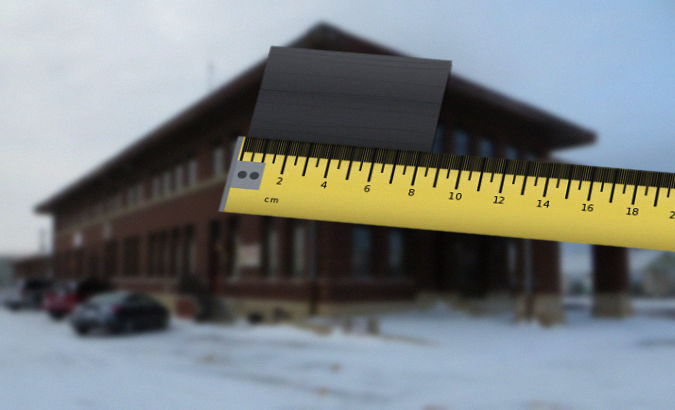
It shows 8.5; cm
